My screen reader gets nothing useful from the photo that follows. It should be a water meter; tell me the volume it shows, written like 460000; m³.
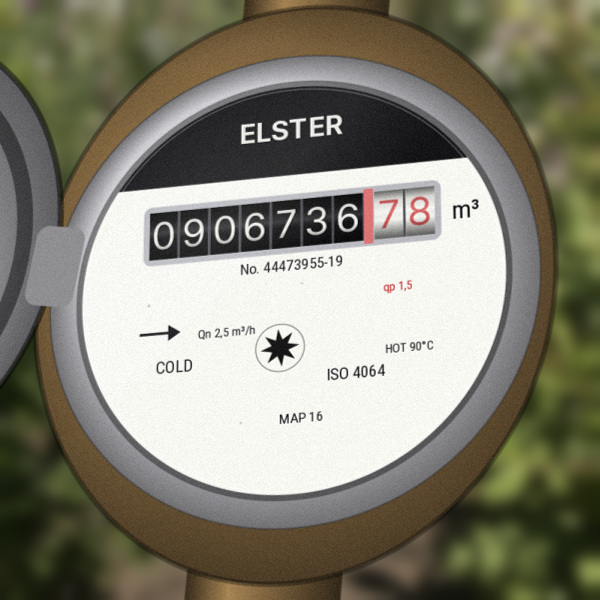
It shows 906736.78; m³
